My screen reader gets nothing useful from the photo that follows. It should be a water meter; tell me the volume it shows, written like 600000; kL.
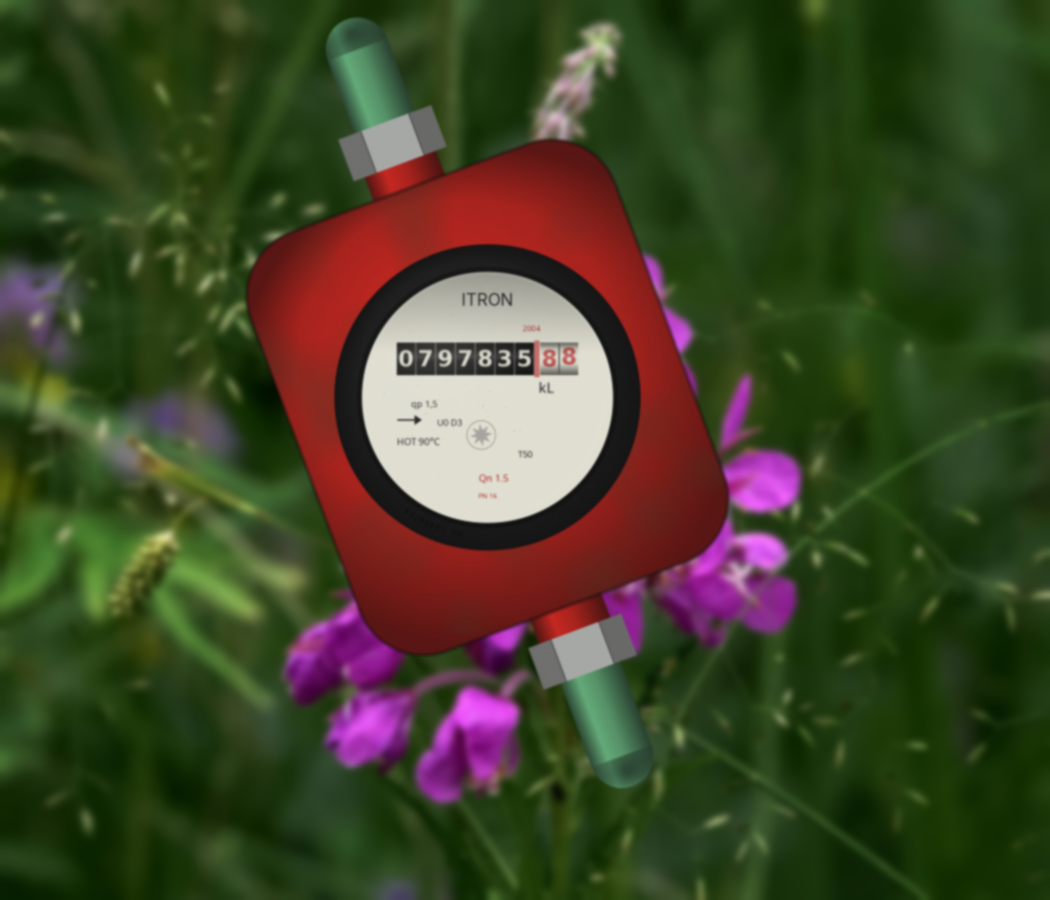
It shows 797835.88; kL
